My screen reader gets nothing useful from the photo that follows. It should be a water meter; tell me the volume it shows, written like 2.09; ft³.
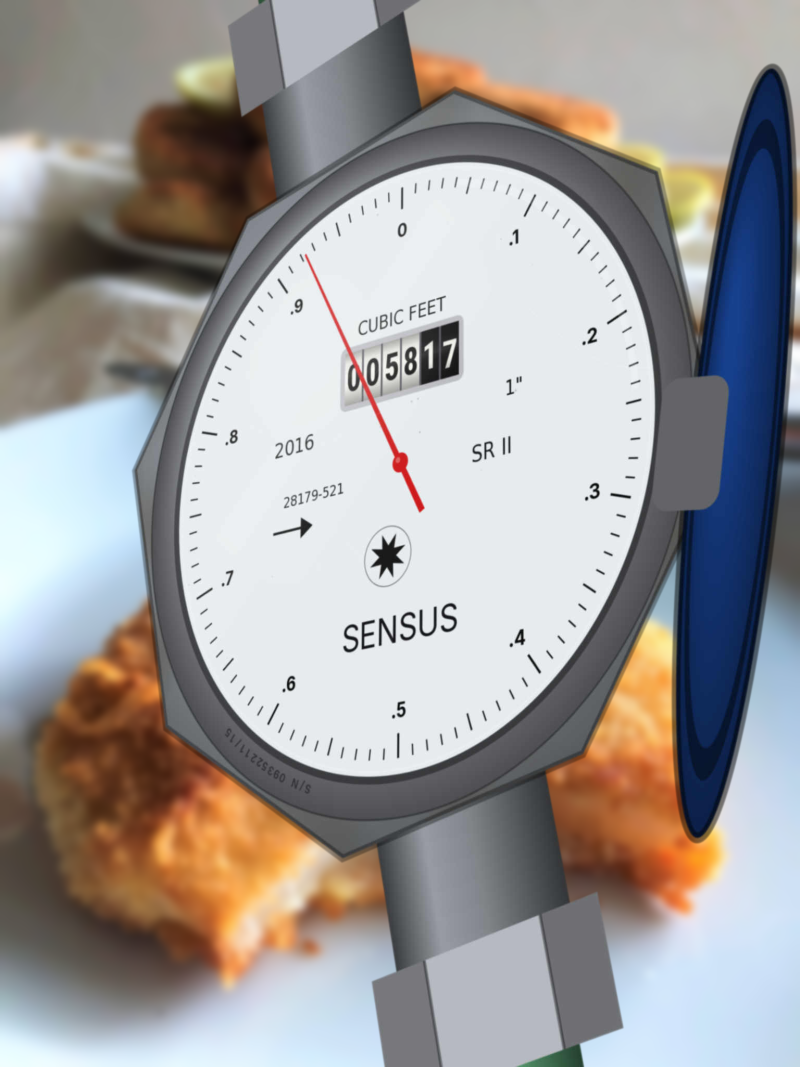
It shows 5816.92; ft³
